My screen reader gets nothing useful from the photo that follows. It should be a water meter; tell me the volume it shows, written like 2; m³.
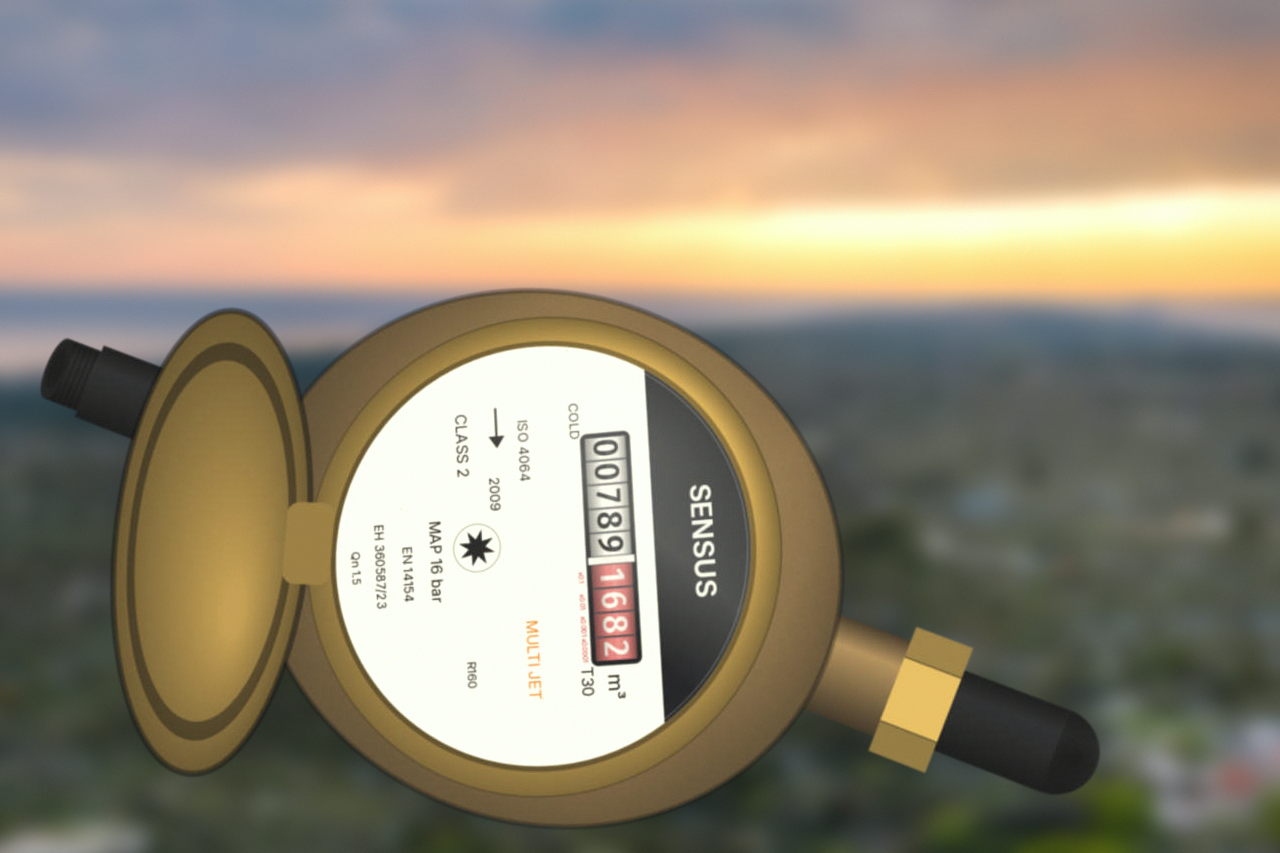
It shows 789.1682; m³
